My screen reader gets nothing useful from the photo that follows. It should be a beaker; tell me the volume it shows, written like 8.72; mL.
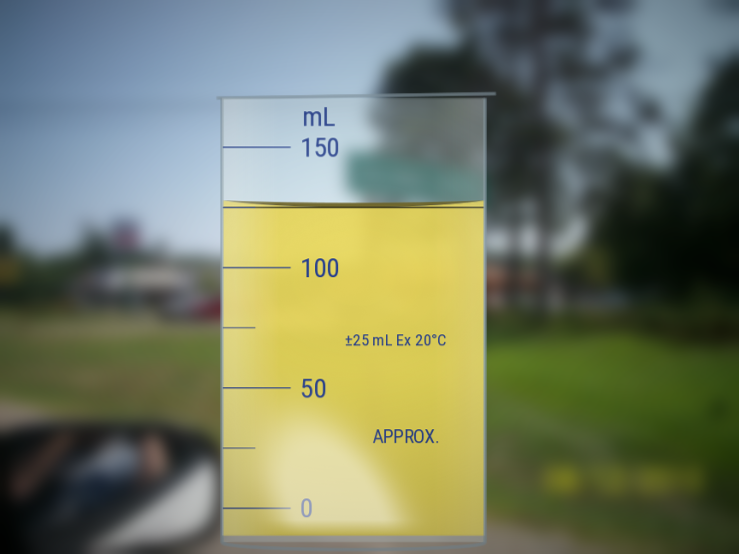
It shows 125; mL
